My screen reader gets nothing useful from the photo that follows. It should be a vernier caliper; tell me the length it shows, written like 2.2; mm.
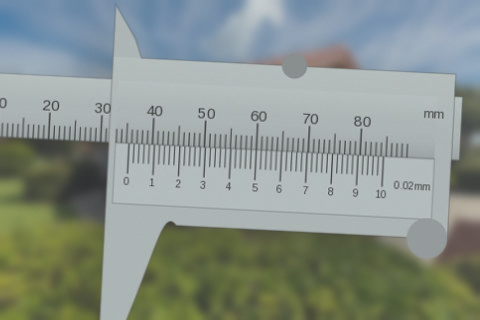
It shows 35.5; mm
